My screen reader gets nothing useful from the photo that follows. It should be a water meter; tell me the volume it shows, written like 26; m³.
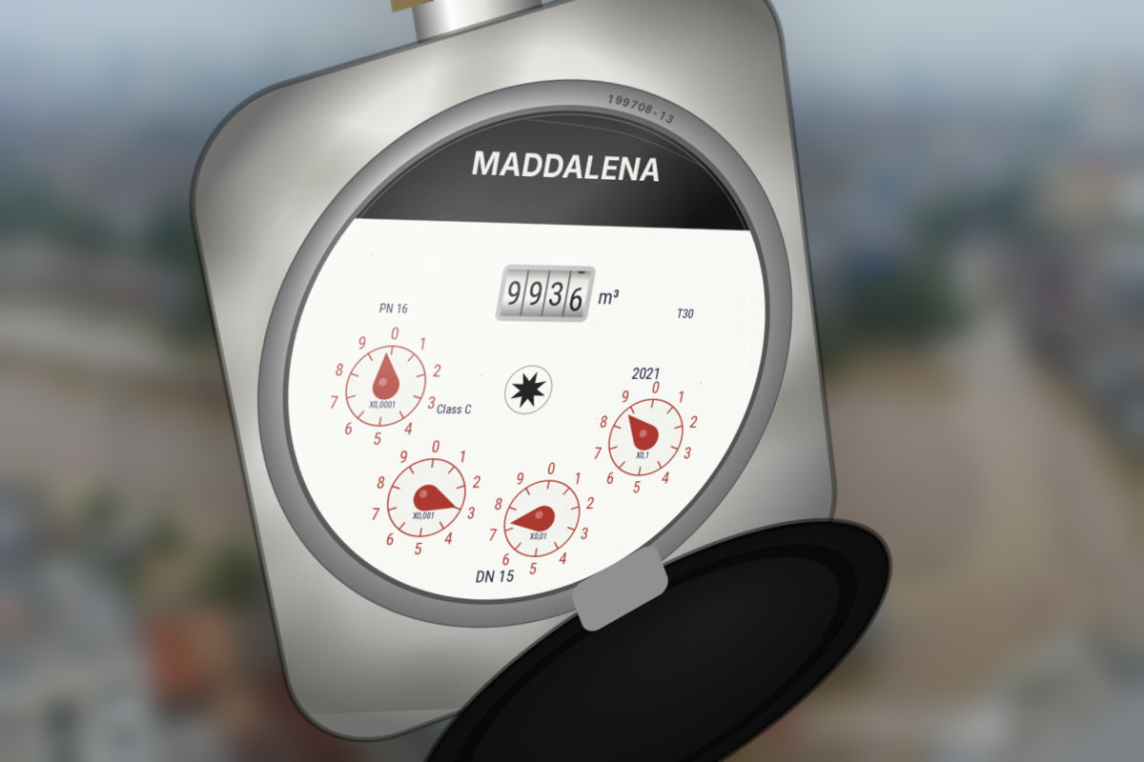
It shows 9935.8729; m³
